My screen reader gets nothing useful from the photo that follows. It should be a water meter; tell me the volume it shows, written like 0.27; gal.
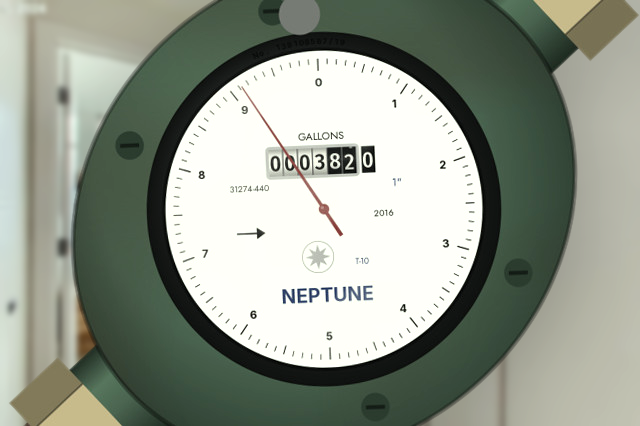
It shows 3819.1; gal
